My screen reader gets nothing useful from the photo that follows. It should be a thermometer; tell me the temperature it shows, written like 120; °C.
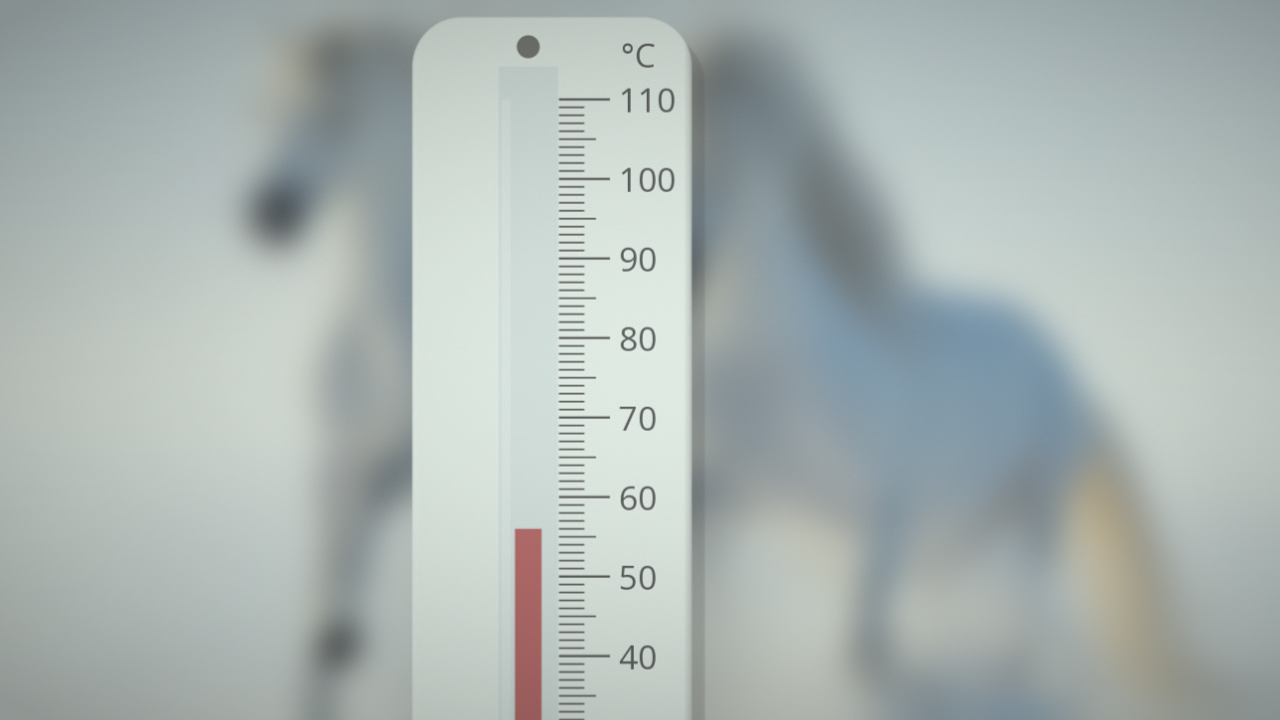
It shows 56; °C
